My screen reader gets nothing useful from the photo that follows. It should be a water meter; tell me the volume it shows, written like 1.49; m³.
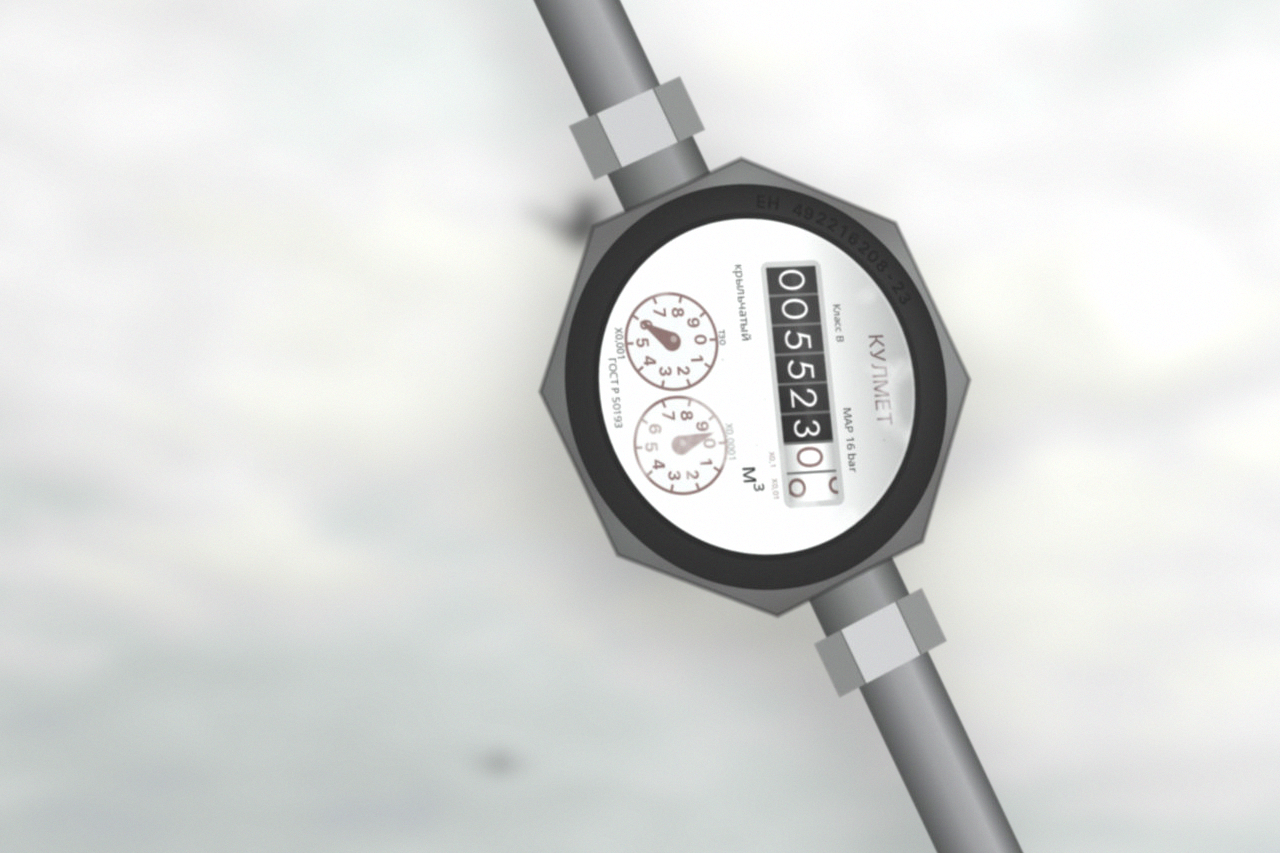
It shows 5523.0859; m³
